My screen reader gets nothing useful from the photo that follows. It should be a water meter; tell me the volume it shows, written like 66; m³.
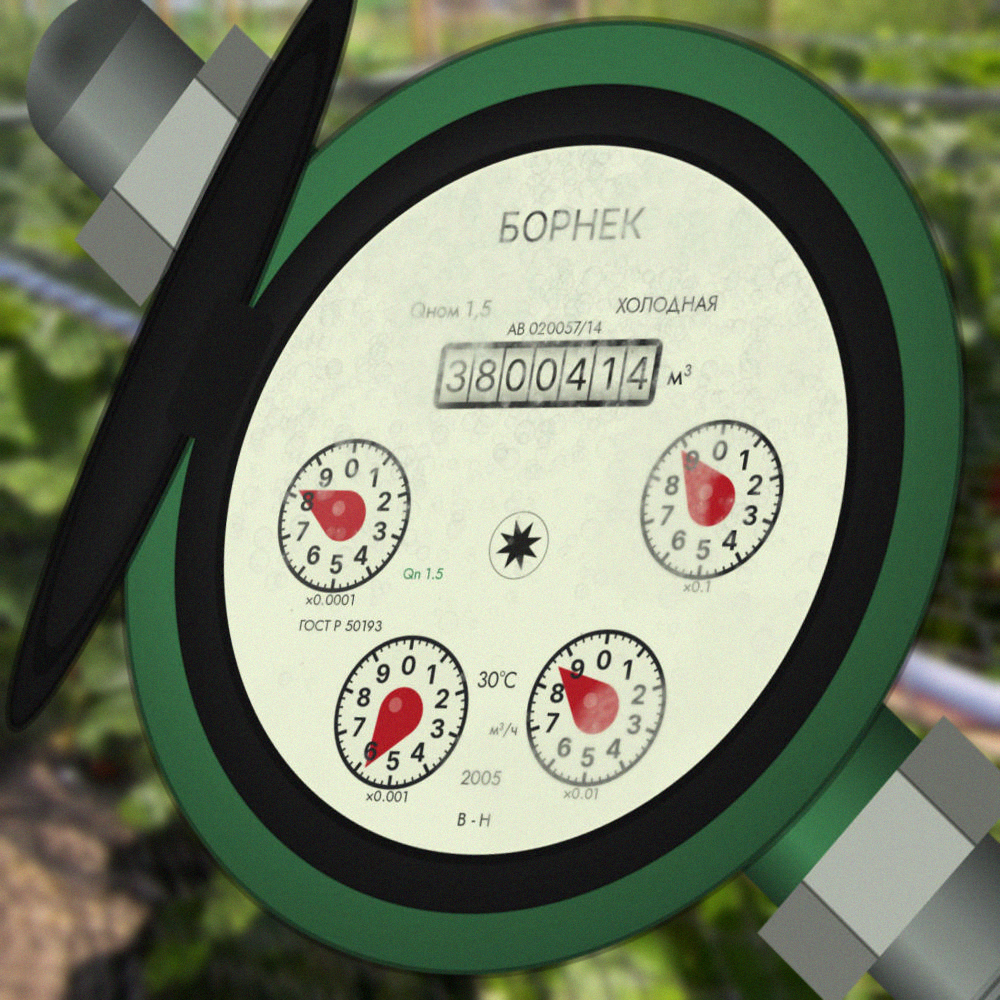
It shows 3800414.8858; m³
